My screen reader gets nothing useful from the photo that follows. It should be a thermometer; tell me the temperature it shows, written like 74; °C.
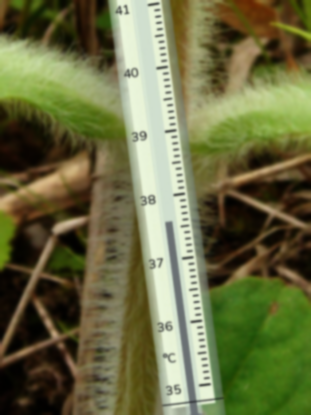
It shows 37.6; °C
